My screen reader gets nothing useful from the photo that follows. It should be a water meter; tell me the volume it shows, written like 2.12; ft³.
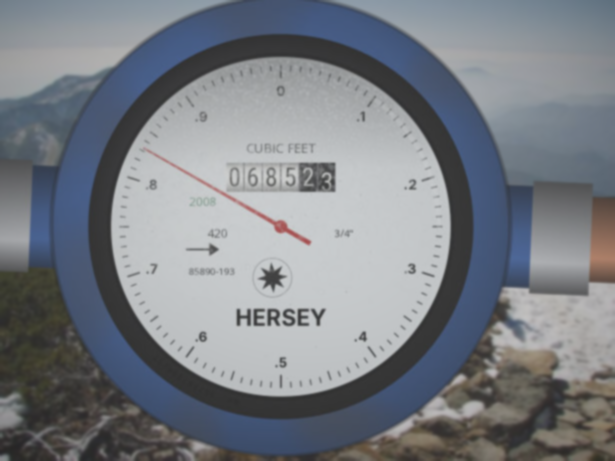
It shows 68522.83; ft³
